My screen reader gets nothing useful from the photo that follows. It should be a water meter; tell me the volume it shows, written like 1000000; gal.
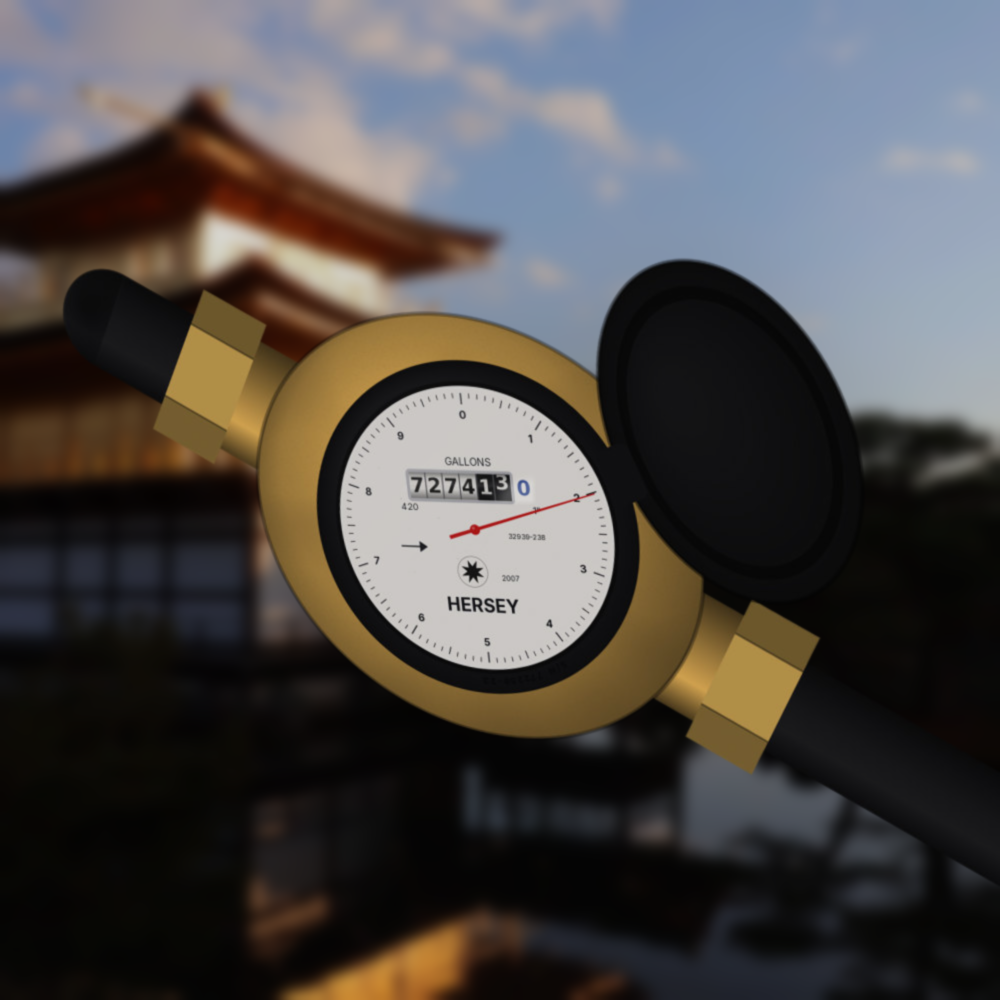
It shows 7274132.0; gal
